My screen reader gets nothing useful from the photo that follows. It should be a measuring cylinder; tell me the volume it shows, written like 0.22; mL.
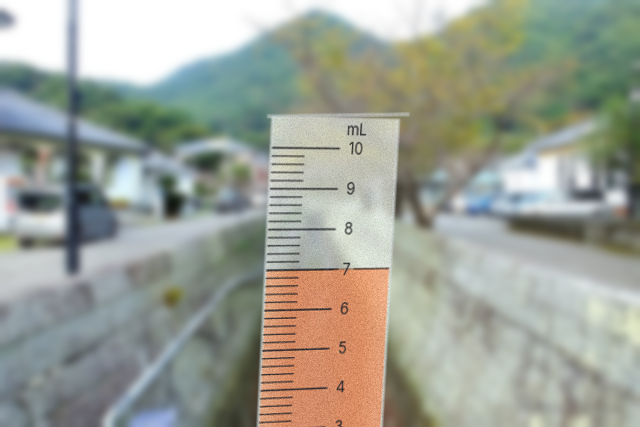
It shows 7; mL
